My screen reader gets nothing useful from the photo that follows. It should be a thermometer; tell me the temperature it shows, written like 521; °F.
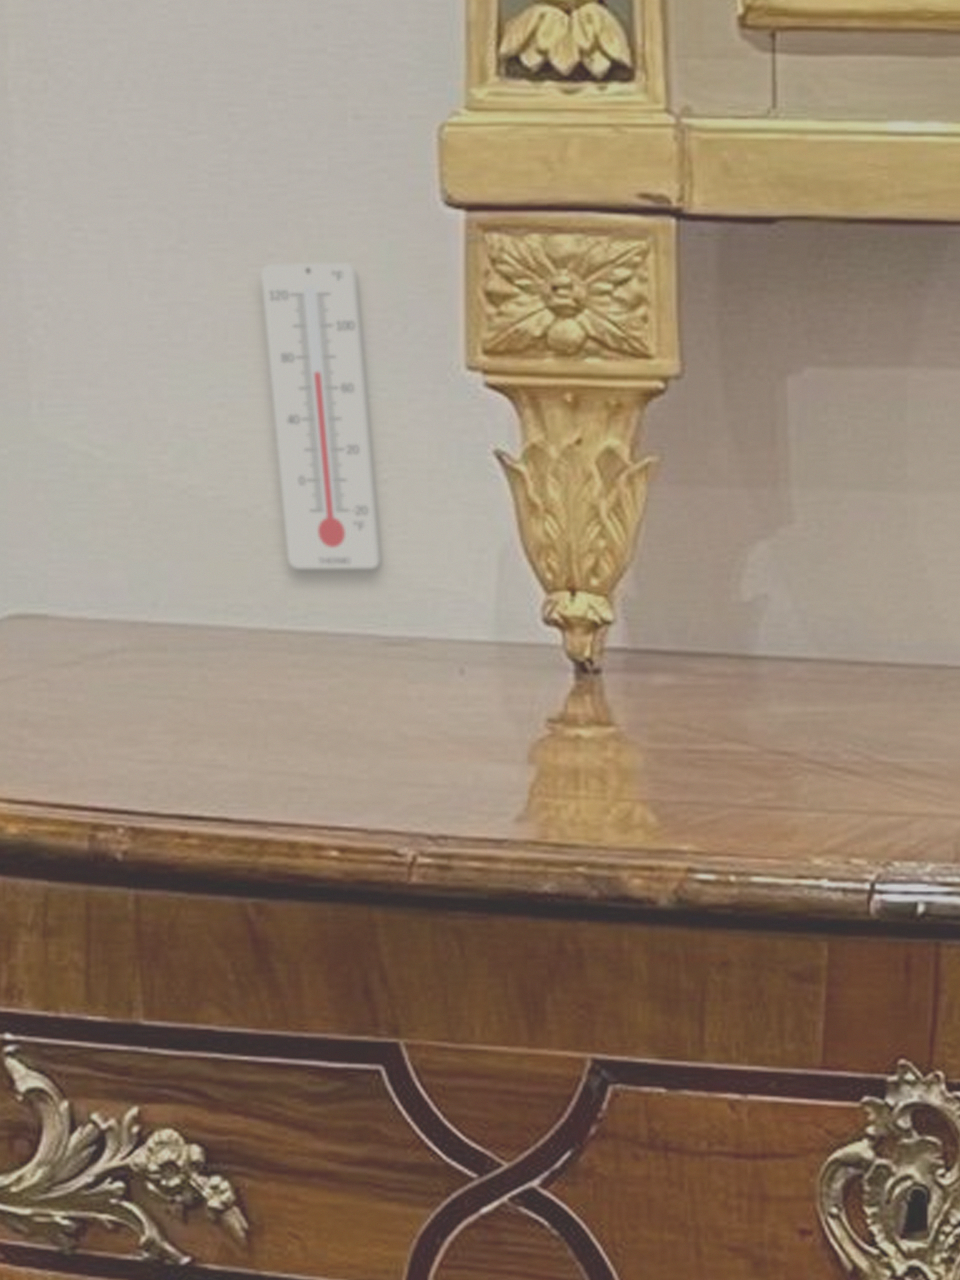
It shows 70; °F
